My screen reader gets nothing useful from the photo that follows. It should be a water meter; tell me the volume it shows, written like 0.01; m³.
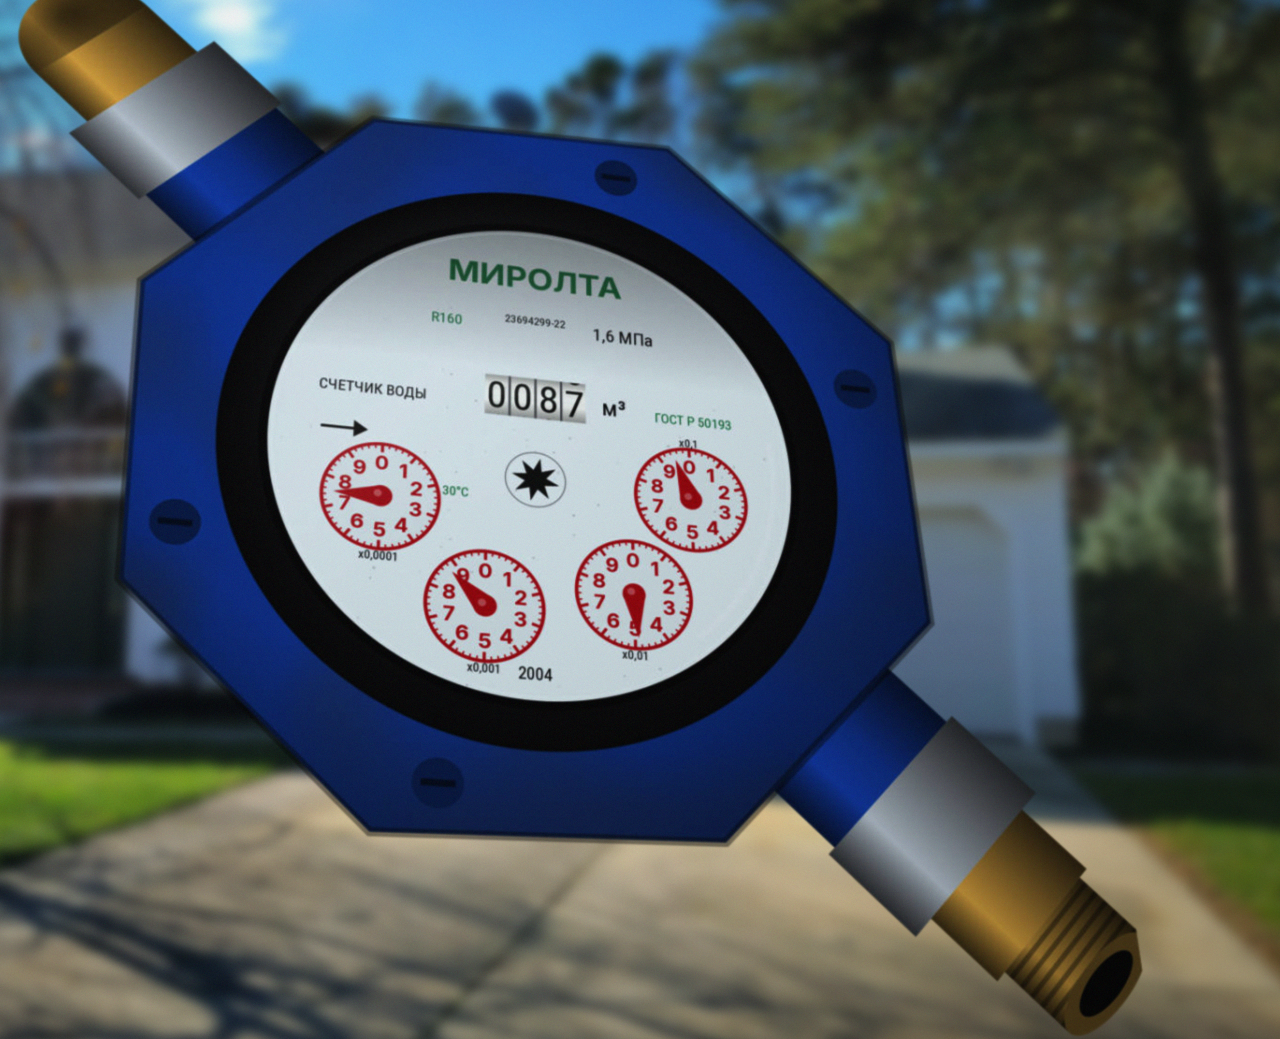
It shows 86.9487; m³
